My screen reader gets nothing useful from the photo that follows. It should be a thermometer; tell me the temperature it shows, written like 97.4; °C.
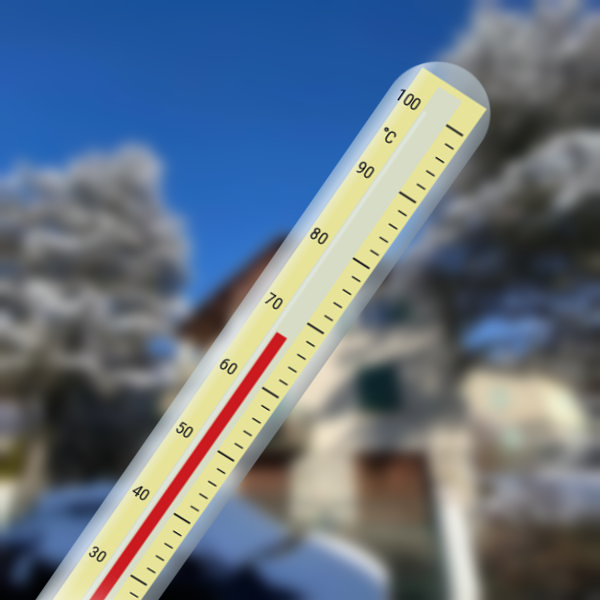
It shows 67; °C
